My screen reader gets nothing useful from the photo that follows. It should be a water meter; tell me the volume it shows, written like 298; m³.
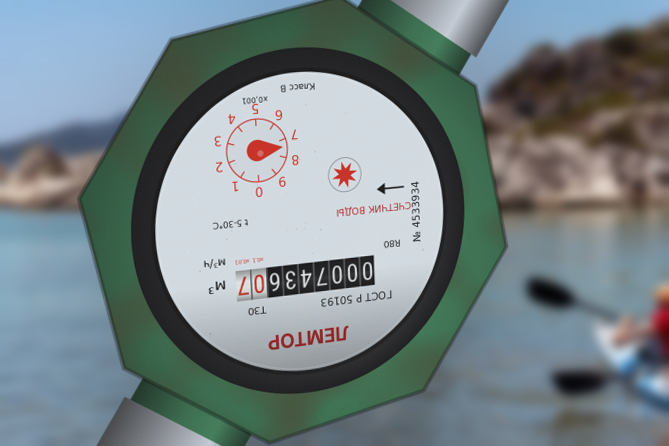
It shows 7436.077; m³
